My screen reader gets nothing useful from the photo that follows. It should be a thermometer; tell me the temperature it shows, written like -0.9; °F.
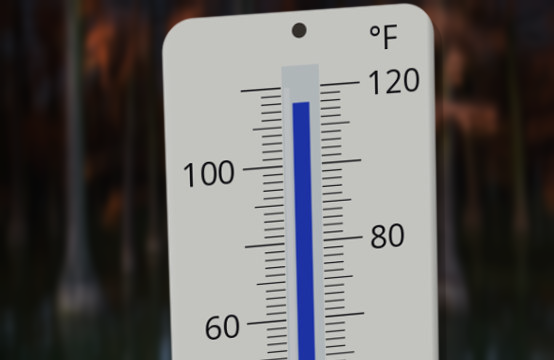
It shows 116; °F
